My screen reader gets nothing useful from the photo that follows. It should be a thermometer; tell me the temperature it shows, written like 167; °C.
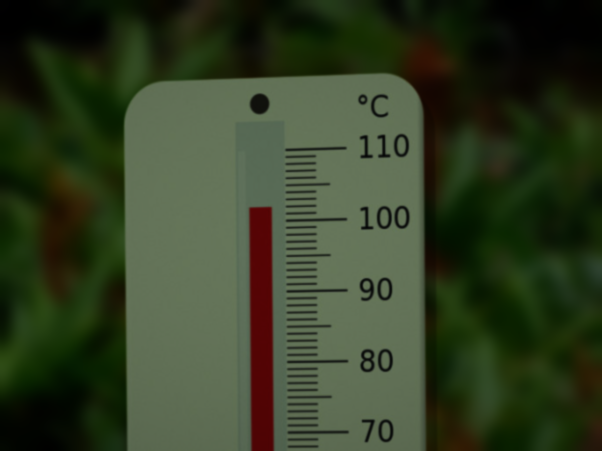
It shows 102; °C
